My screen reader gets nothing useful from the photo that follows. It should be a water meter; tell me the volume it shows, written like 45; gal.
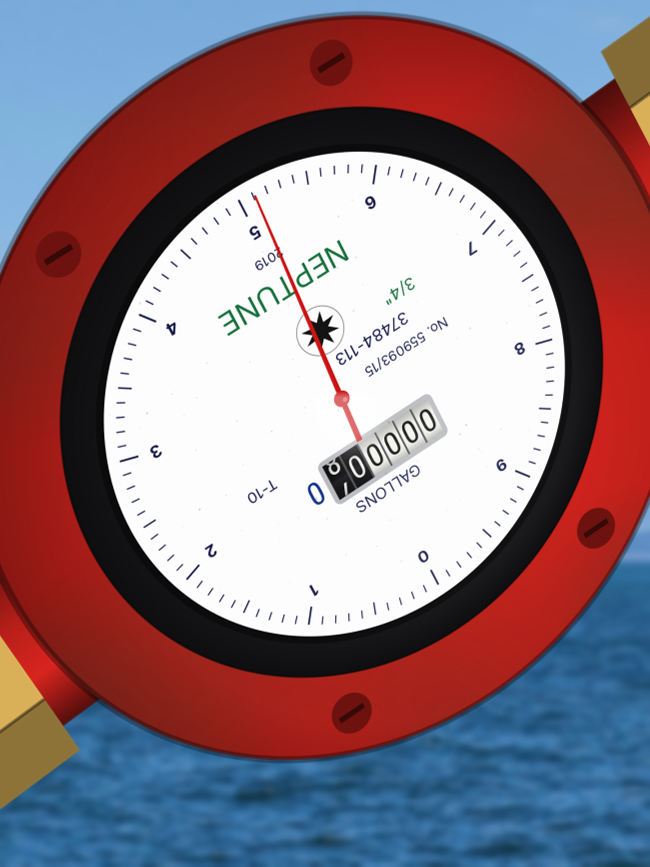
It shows 75.1; gal
